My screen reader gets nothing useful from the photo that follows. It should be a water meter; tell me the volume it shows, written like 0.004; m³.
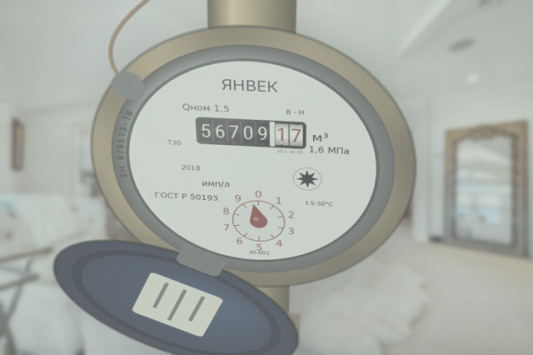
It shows 56709.169; m³
